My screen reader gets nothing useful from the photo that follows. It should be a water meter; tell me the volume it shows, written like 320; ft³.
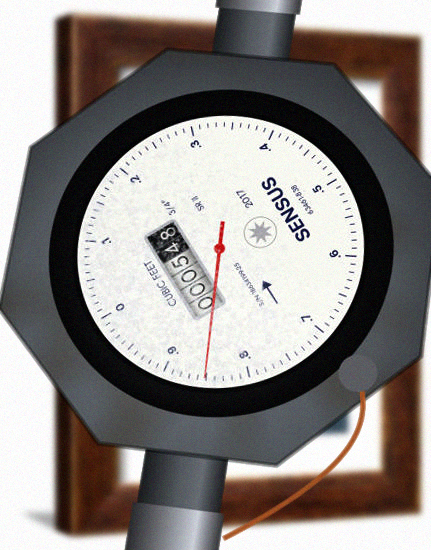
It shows 547.85; ft³
